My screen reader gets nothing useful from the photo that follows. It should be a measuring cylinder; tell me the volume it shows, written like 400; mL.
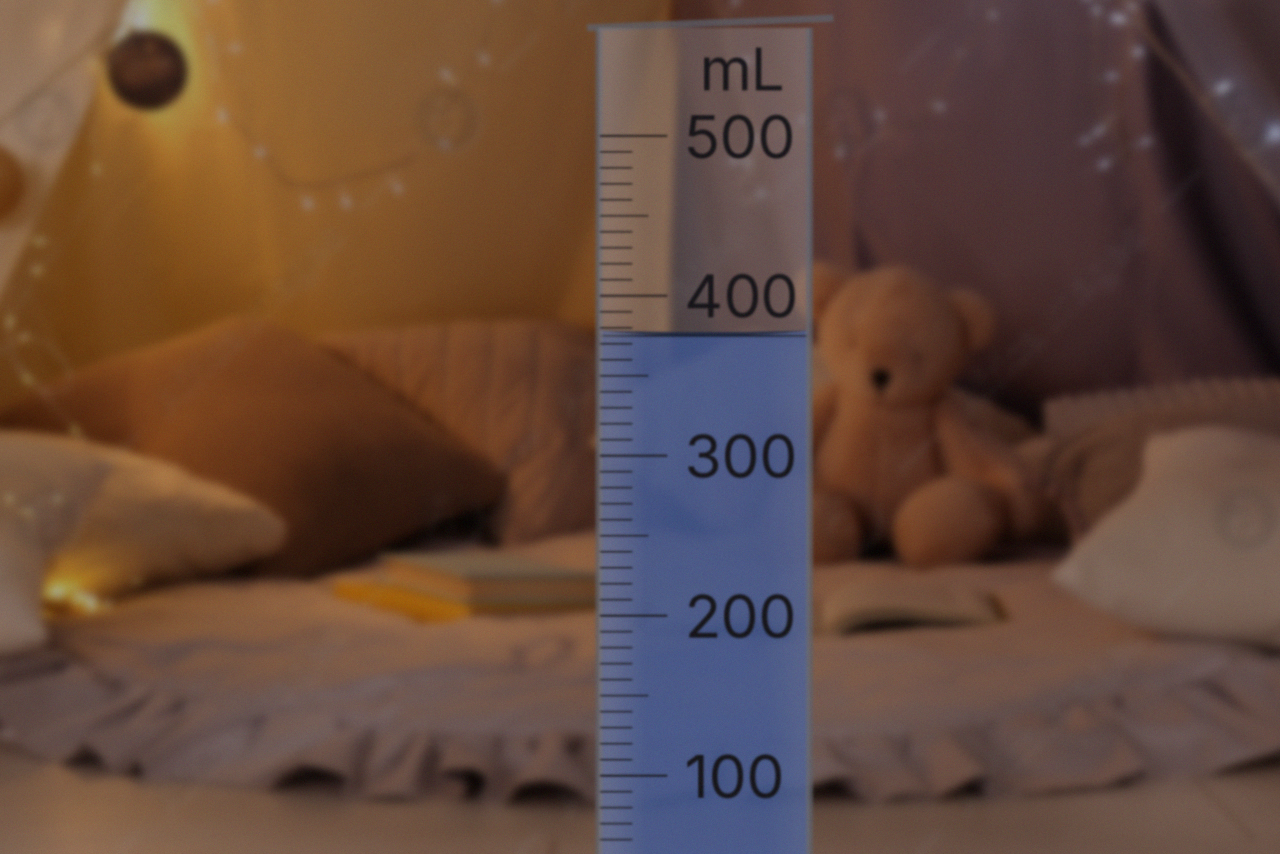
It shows 375; mL
